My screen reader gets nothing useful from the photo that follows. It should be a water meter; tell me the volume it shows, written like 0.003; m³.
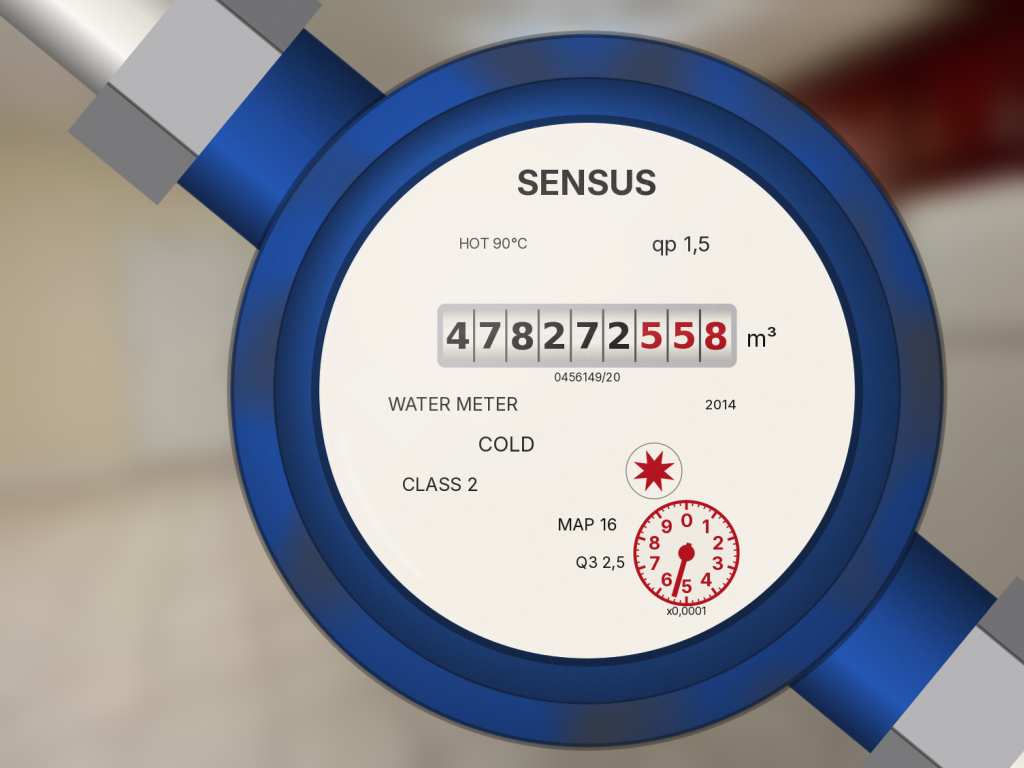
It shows 478272.5585; m³
